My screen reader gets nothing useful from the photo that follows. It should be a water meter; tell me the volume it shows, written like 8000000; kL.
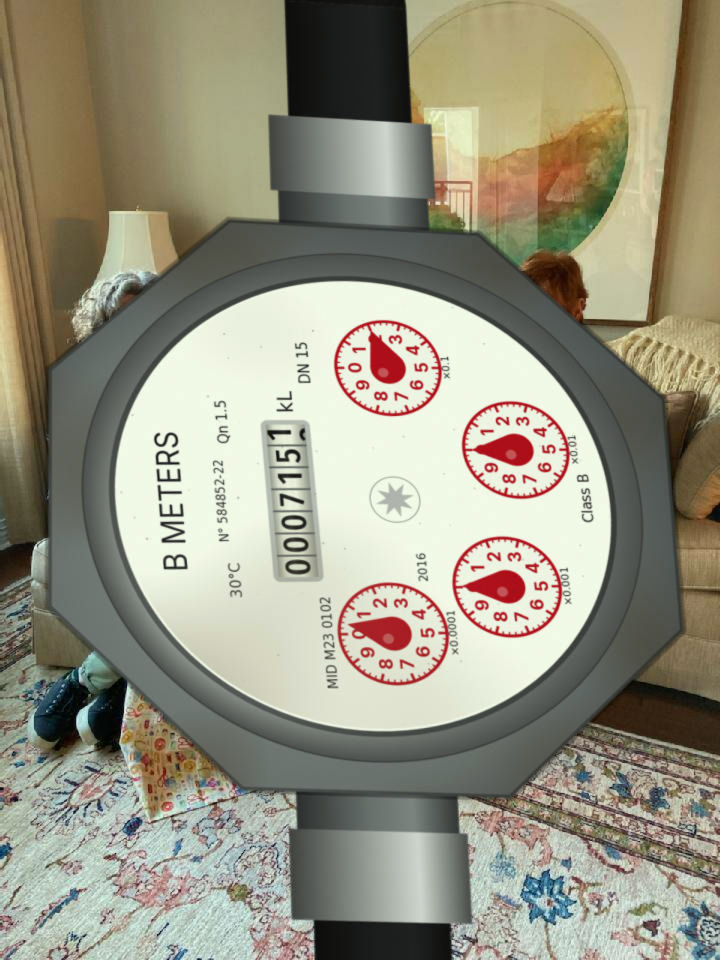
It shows 7151.2000; kL
